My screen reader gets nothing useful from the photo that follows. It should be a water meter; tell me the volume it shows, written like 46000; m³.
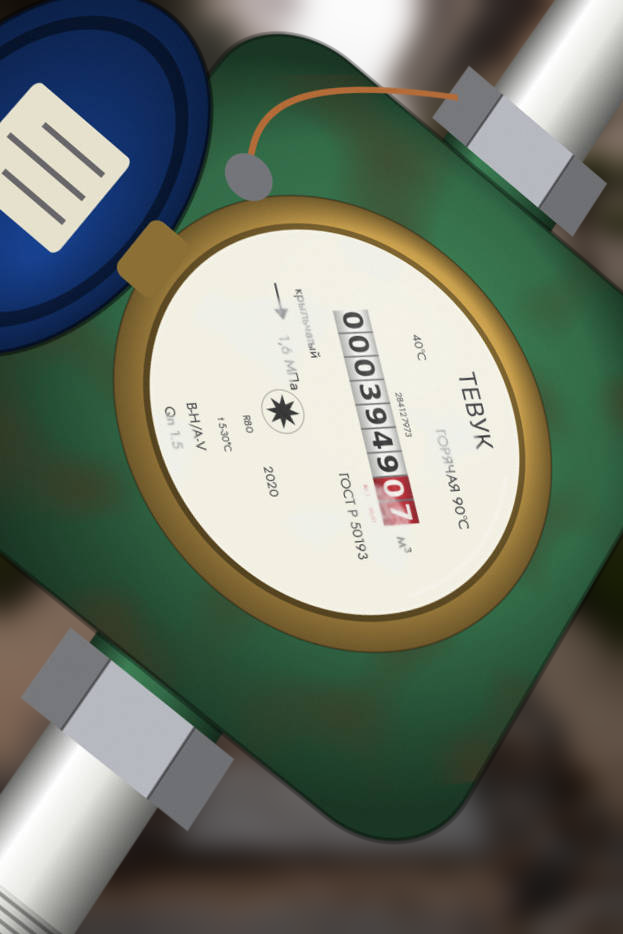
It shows 3949.07; m³
